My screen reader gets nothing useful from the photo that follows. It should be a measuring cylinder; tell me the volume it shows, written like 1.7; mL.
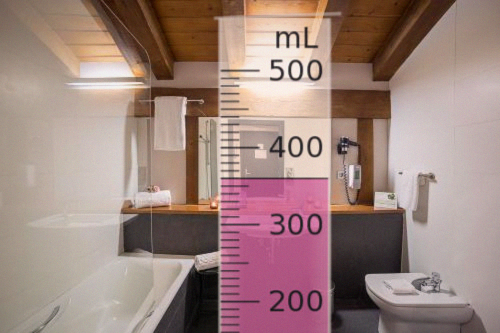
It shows 360; mL
